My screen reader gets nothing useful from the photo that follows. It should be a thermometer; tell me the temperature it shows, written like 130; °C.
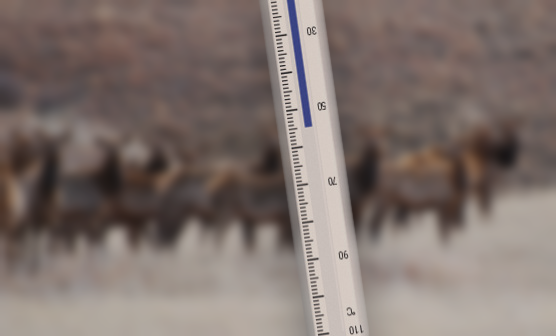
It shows 55; °C
